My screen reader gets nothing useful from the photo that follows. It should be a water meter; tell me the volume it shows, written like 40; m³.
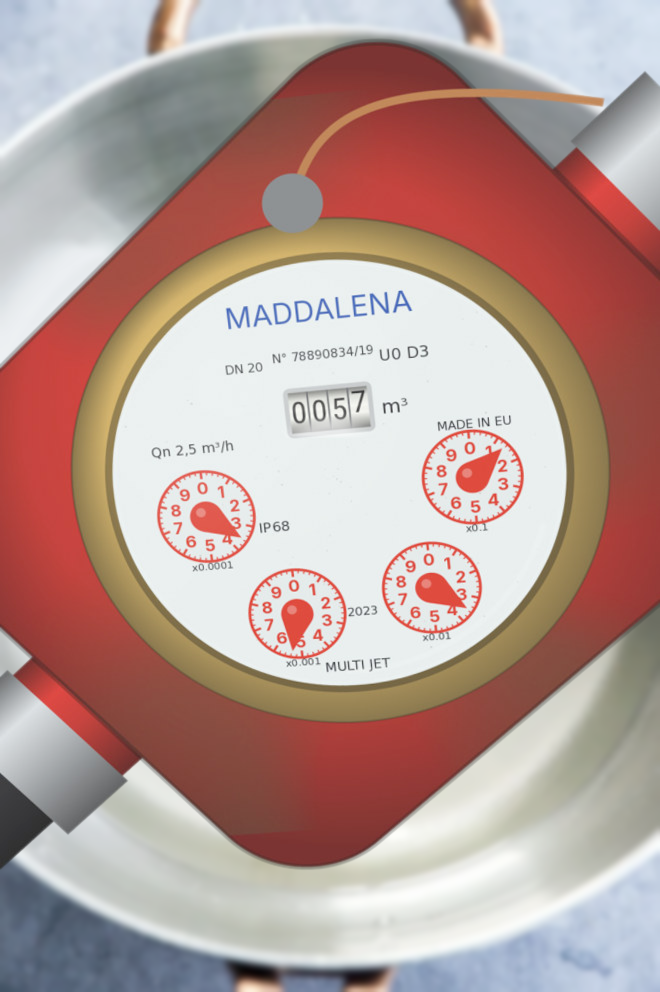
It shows 57.1353; m³
